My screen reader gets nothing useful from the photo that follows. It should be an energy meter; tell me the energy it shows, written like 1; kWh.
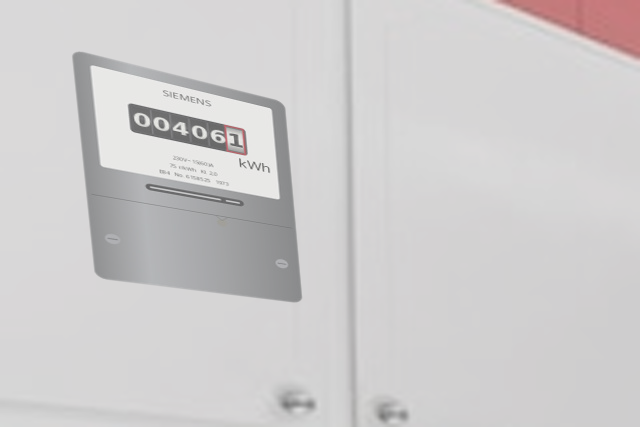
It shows 406.1; kWh
